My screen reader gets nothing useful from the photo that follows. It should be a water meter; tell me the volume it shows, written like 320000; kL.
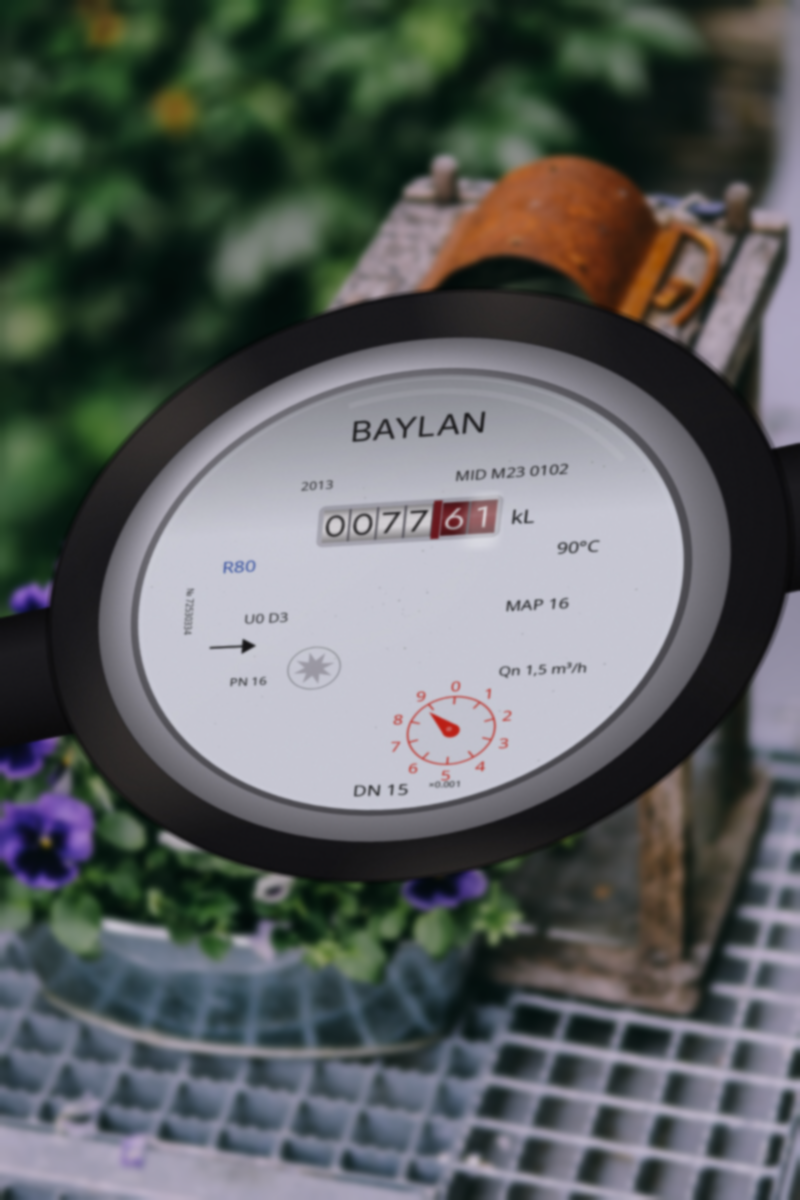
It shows 77.618; kL
